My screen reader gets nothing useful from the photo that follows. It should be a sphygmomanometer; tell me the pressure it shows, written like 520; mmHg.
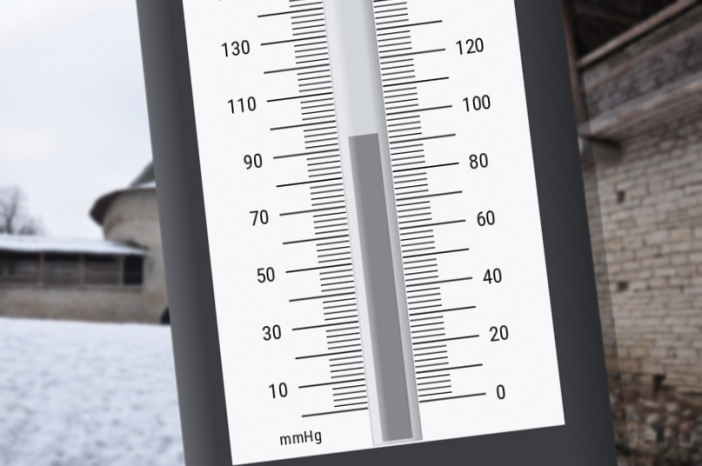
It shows 94; mmHg
